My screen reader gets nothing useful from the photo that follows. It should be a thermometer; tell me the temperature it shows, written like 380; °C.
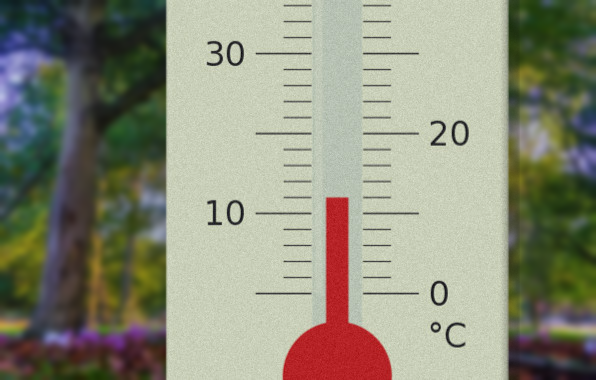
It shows 12; °C
